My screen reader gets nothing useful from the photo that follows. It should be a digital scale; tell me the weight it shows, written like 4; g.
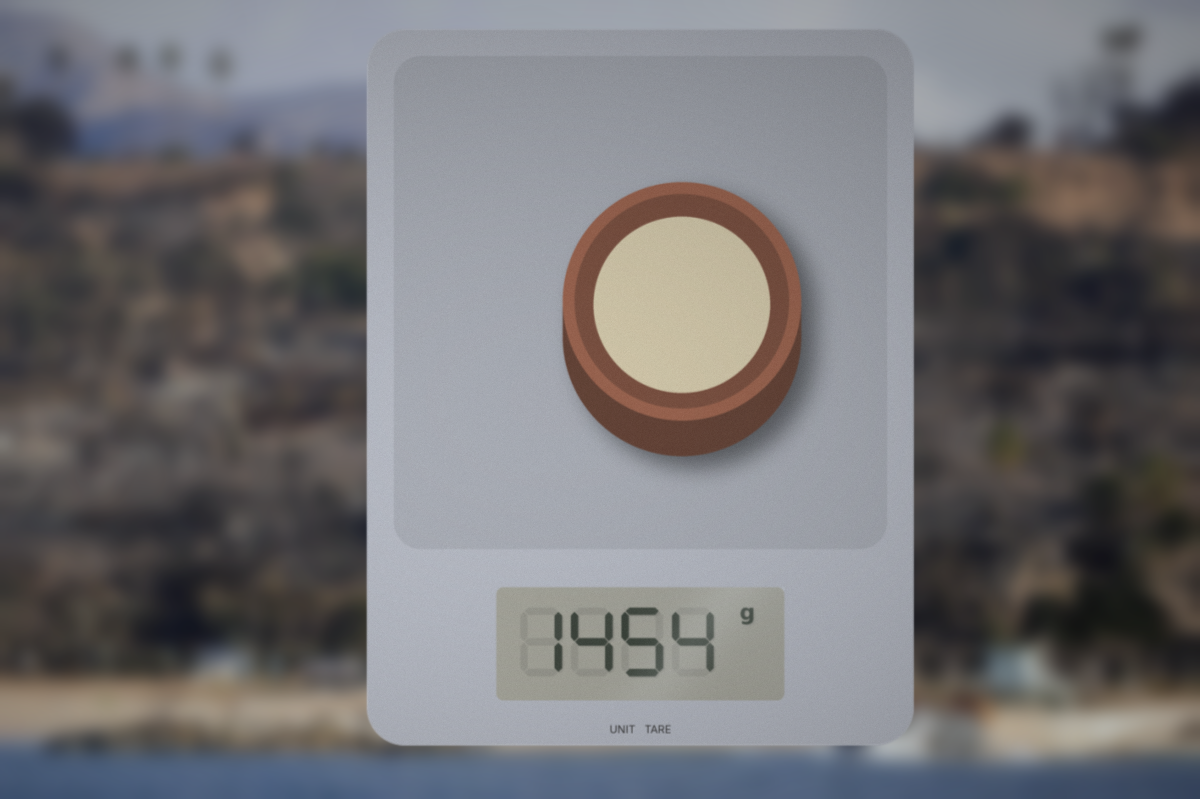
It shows 1454; g
